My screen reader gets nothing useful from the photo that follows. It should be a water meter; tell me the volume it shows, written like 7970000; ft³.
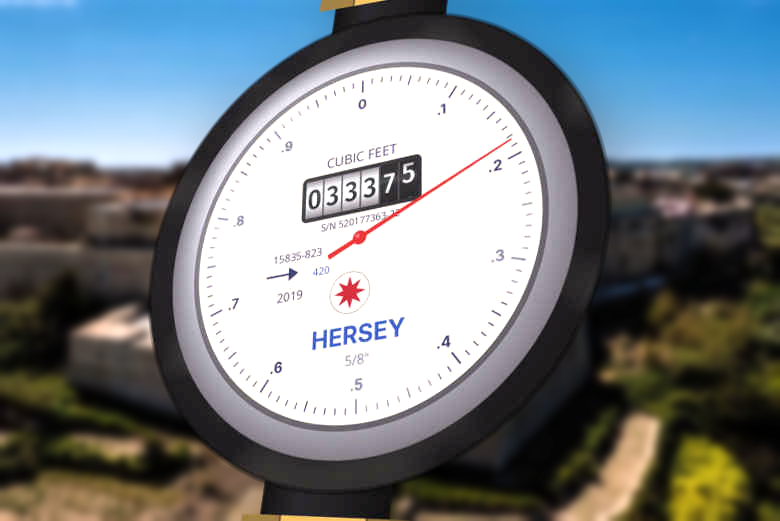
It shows 33375.18; ft³
